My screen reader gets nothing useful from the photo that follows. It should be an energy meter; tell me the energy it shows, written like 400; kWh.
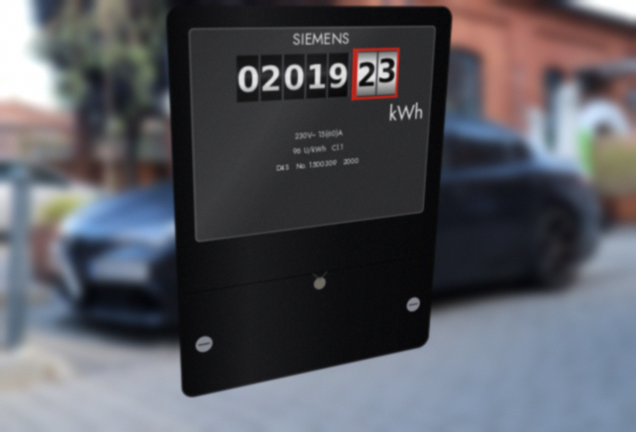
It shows 2019.23; kWh
